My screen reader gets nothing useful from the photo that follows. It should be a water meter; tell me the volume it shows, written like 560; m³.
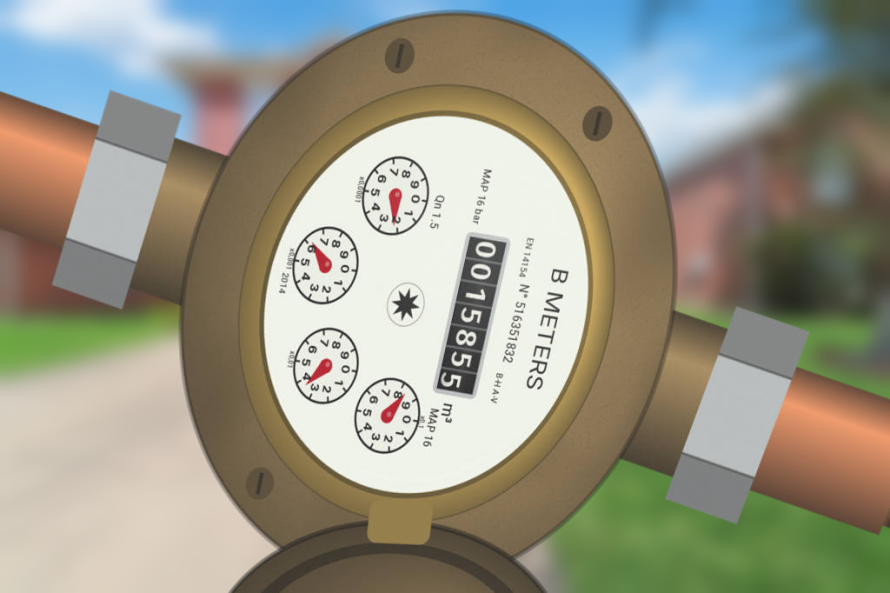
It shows 15854.8362; m³
